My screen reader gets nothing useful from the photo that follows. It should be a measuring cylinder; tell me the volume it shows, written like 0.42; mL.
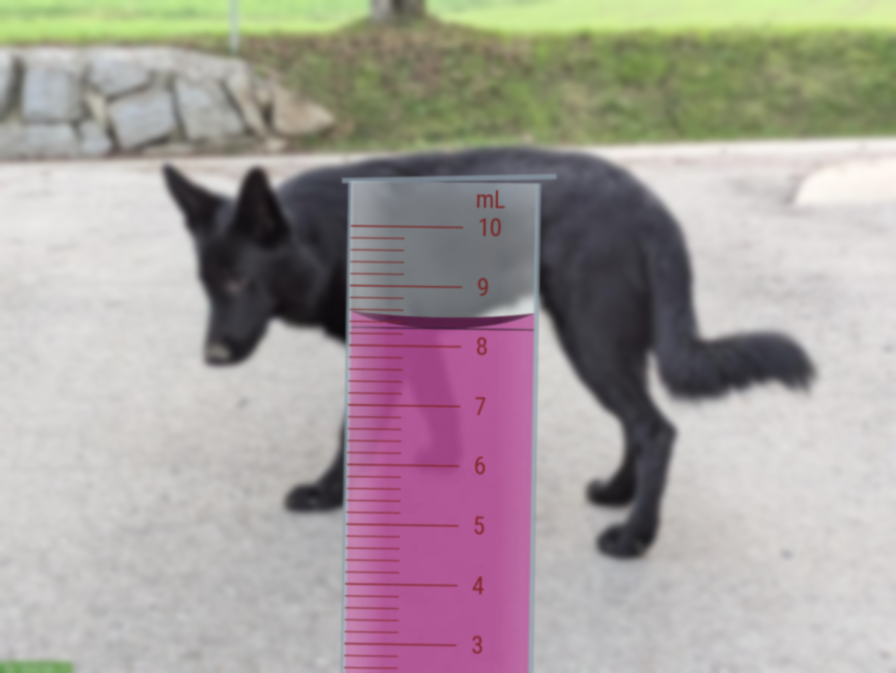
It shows 8.3; mL
